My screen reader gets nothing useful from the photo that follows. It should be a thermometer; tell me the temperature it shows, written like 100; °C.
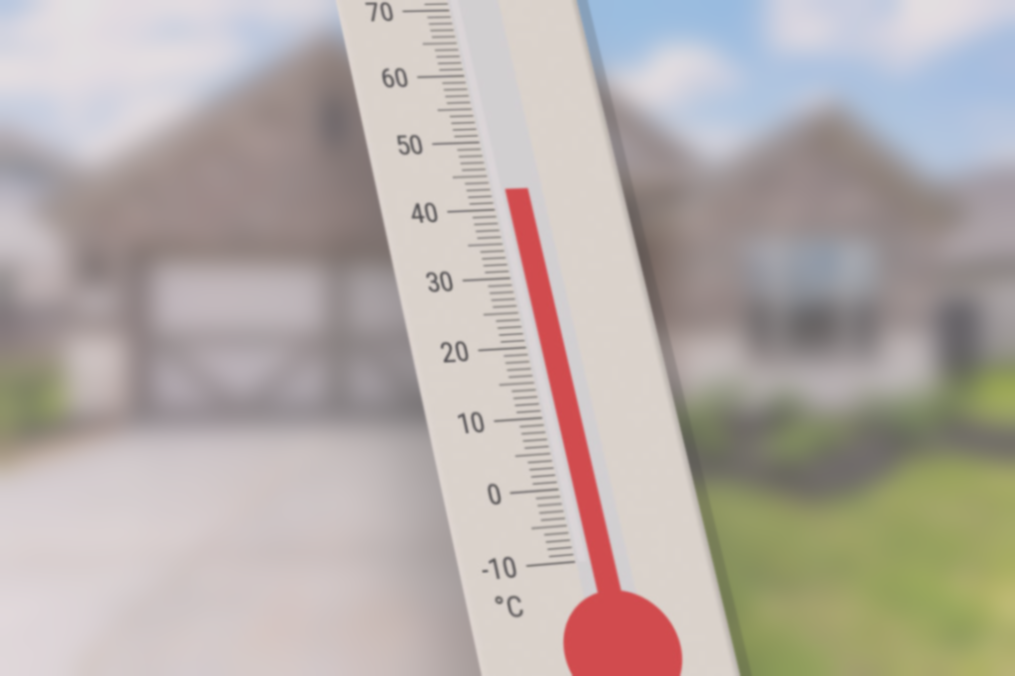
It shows 43; °C
